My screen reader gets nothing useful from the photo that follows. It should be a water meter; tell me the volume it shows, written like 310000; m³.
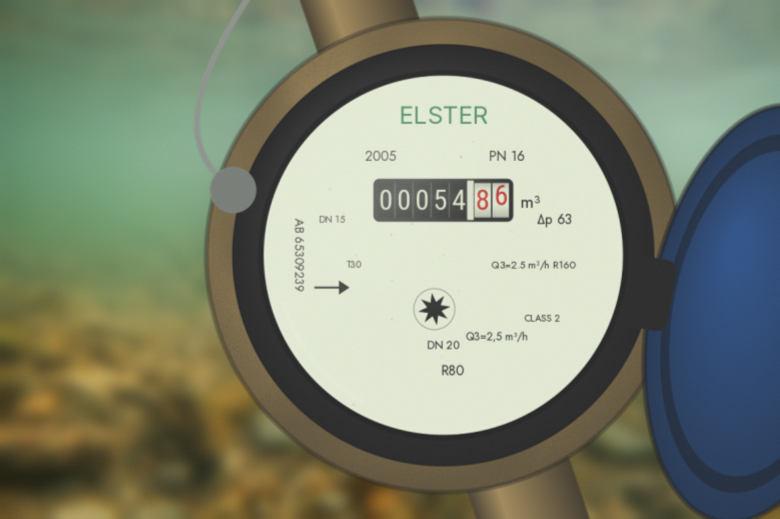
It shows 54.86; m³
